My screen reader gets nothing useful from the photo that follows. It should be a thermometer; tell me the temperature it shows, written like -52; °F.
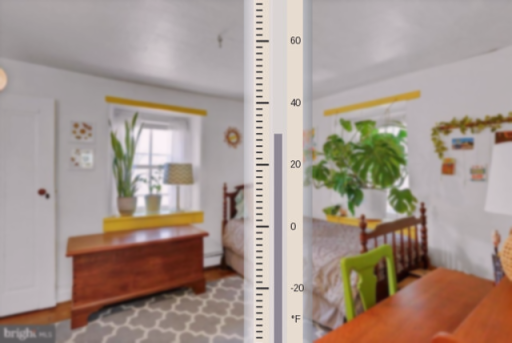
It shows 30; °F
